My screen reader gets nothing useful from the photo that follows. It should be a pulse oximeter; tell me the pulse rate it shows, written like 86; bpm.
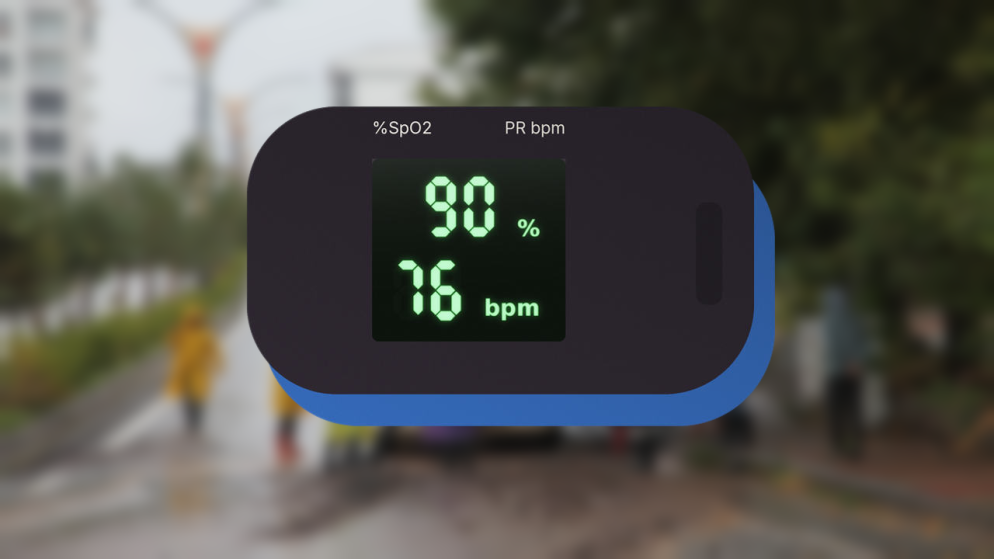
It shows 76; bpm
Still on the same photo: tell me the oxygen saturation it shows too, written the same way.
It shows 90; %
